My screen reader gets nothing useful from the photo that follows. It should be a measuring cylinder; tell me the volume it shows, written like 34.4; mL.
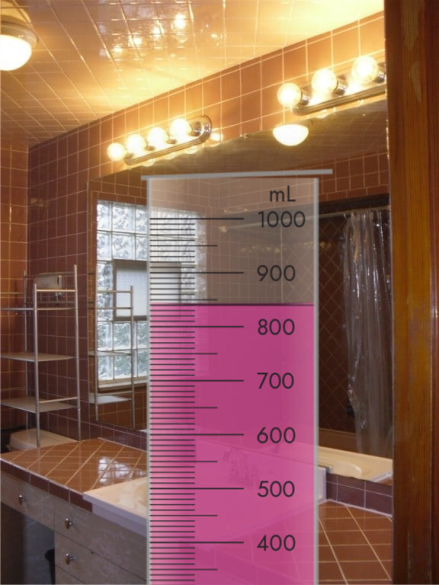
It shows 840; mL
